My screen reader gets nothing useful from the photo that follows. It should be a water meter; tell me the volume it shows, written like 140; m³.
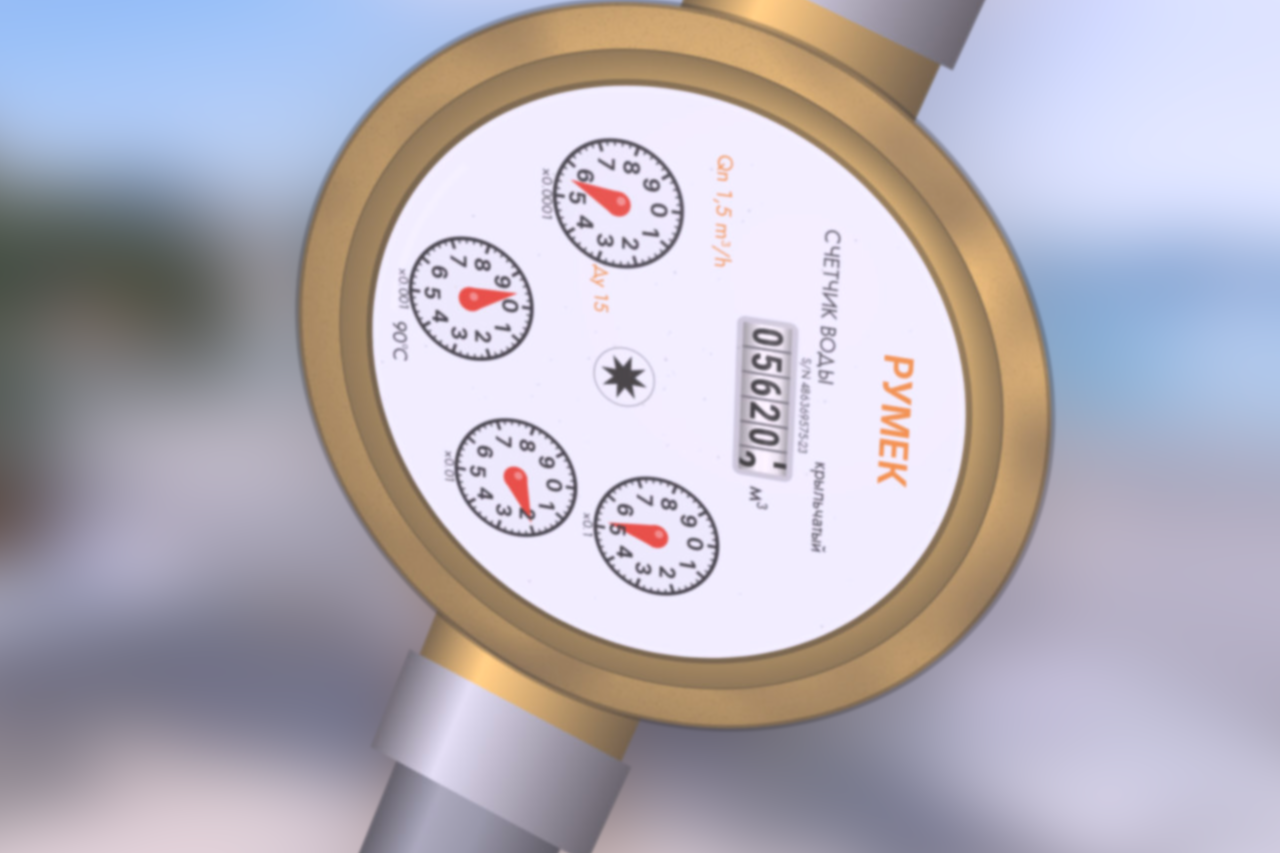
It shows 56201.5195; m³
